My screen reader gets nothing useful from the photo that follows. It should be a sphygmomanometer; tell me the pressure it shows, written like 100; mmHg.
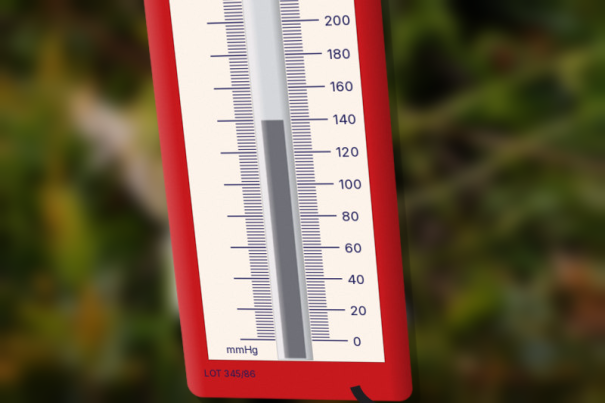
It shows 140; mmHg
